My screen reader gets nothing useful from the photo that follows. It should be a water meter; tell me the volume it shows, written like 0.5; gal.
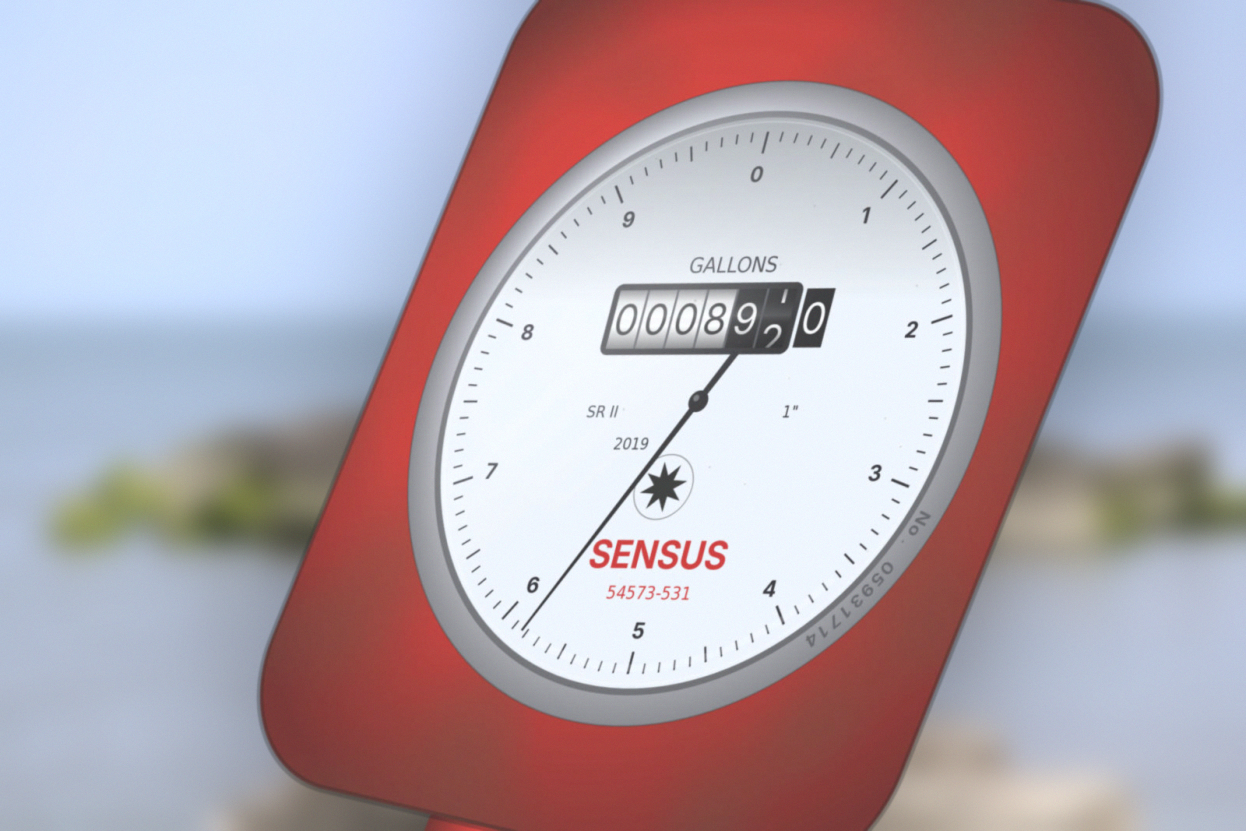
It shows 8915.8; gal
